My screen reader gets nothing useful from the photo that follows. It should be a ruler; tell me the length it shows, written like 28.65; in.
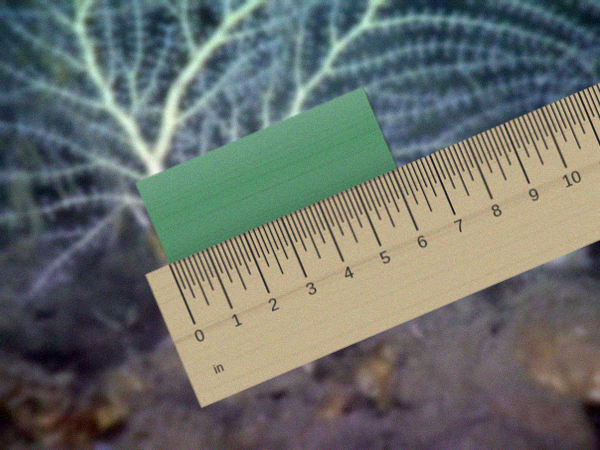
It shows 6.125; in
